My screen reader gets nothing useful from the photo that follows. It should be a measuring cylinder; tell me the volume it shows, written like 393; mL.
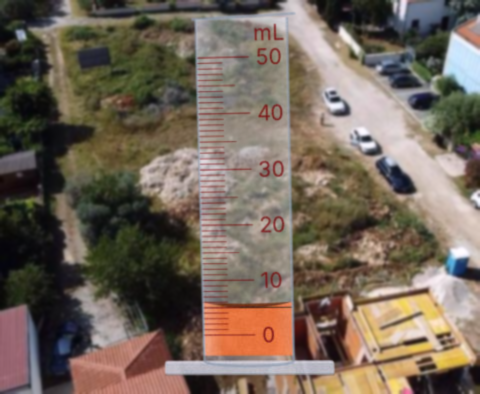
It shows 5; mL
